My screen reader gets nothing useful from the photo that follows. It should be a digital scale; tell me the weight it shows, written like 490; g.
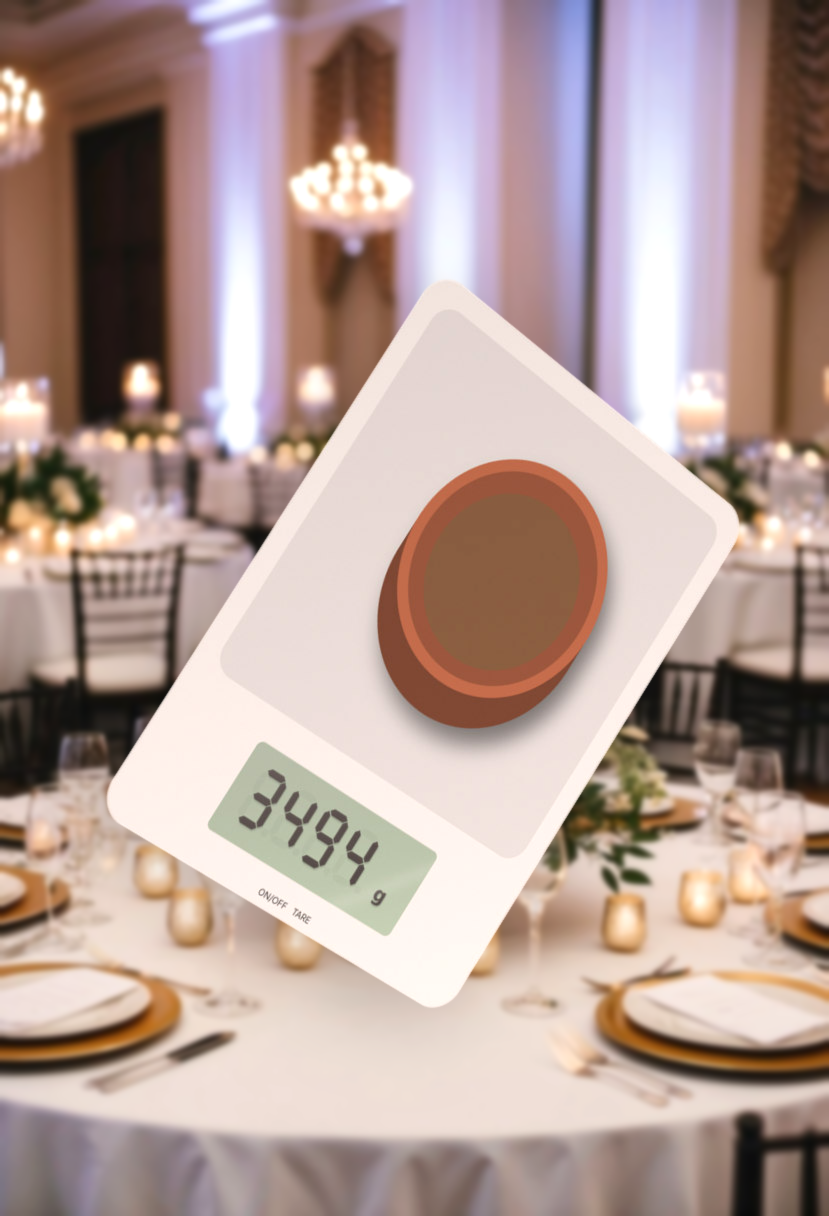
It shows 3494; g
